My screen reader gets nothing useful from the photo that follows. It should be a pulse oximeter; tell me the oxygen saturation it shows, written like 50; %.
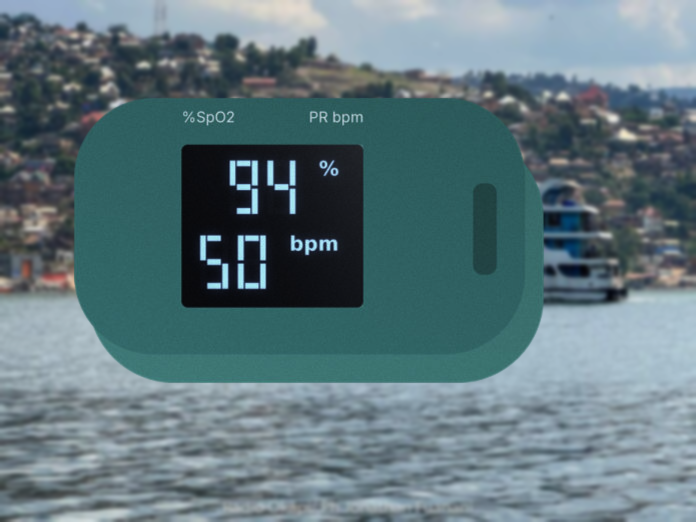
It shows 94; %
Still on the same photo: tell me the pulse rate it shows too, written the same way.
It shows 50; bpm
